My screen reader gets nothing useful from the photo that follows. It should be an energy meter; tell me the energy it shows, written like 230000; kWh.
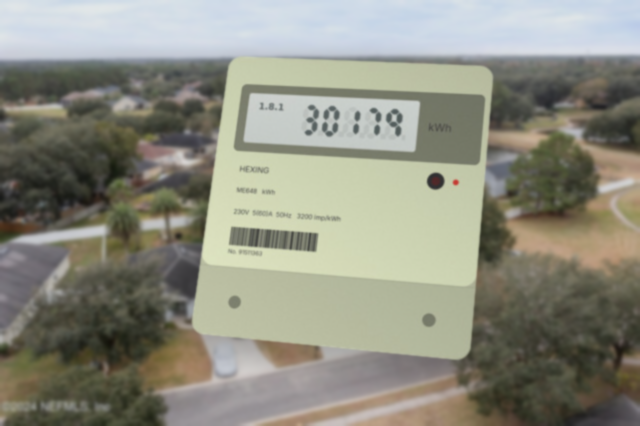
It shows 30179; kWh
